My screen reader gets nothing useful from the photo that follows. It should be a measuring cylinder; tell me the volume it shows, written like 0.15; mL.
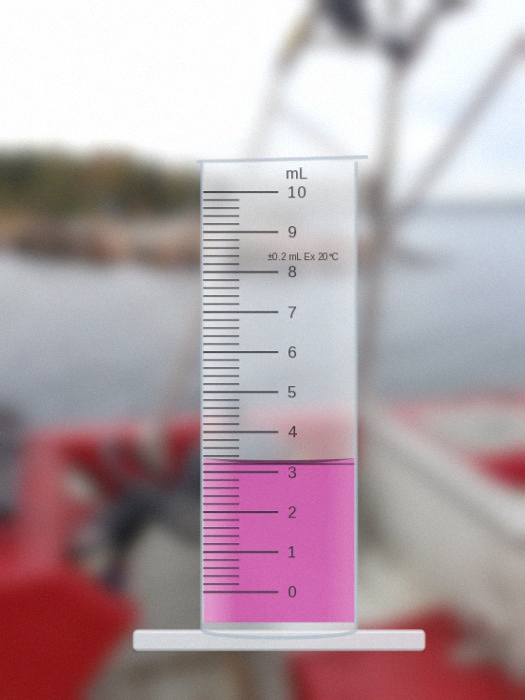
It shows 3.2; mL
